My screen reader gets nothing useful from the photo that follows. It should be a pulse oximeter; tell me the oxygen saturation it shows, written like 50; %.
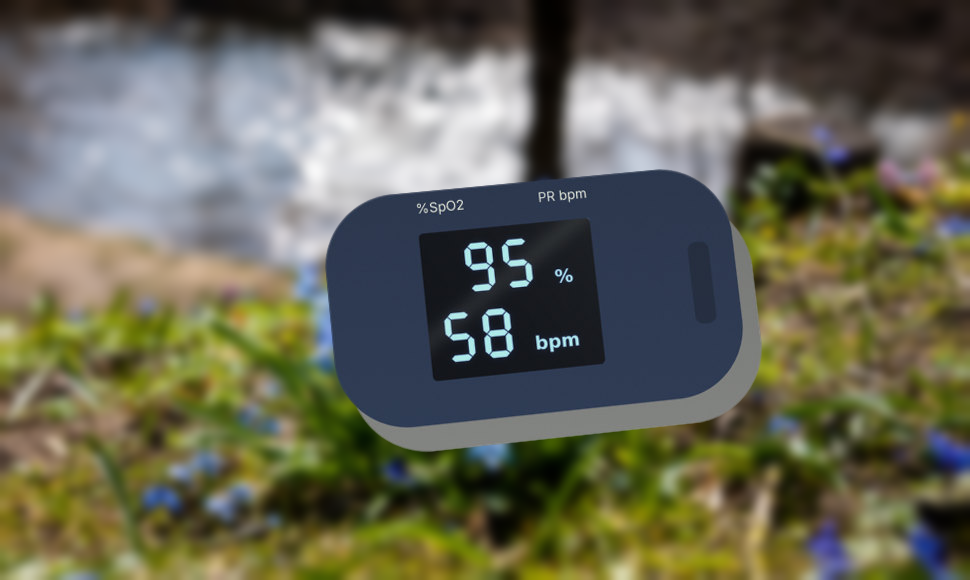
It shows 95; %
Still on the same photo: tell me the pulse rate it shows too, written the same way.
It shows 58; bpm
